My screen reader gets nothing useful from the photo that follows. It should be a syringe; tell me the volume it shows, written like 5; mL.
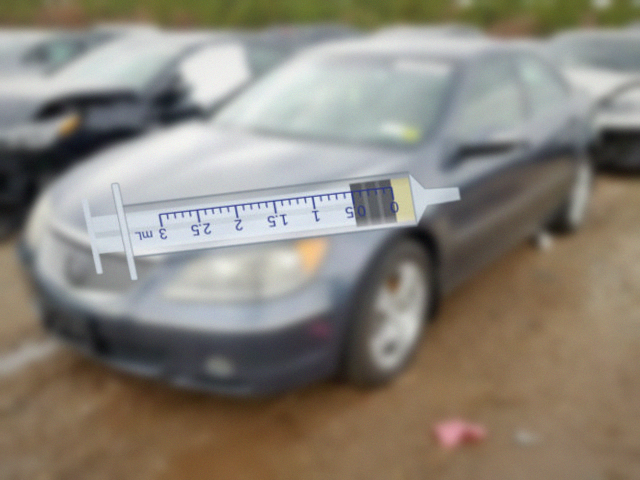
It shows 0; mL
